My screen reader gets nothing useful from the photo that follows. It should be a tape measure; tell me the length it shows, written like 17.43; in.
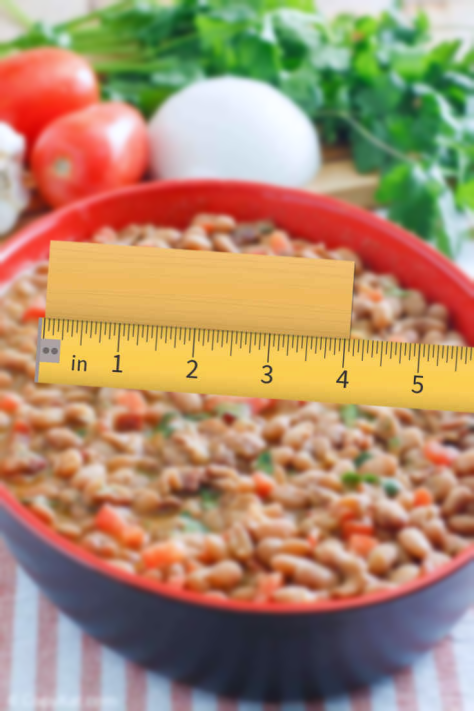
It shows 4.0625; in
